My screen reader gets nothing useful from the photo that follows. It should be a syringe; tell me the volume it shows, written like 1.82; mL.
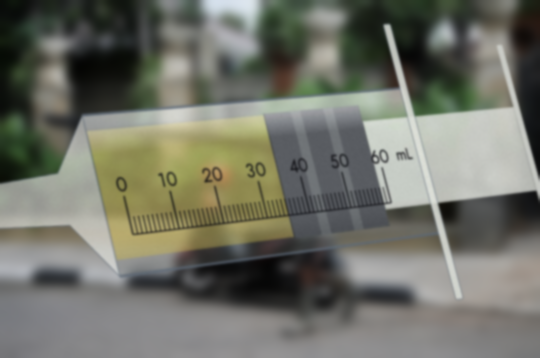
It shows 35; mL
